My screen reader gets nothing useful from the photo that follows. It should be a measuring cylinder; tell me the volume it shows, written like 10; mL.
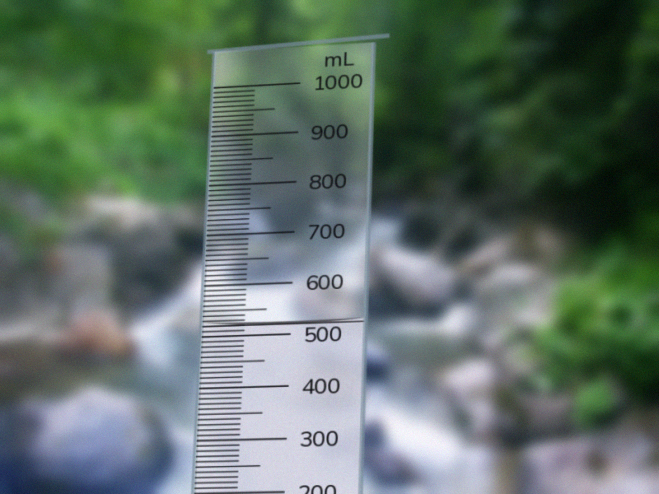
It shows 520; mL
